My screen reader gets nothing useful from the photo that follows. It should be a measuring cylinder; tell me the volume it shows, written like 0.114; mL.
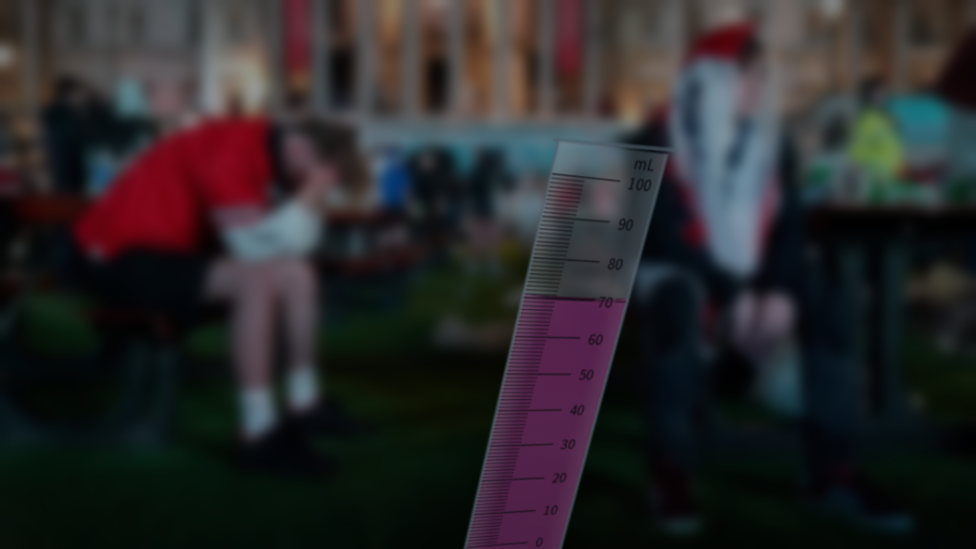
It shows 70; mL
